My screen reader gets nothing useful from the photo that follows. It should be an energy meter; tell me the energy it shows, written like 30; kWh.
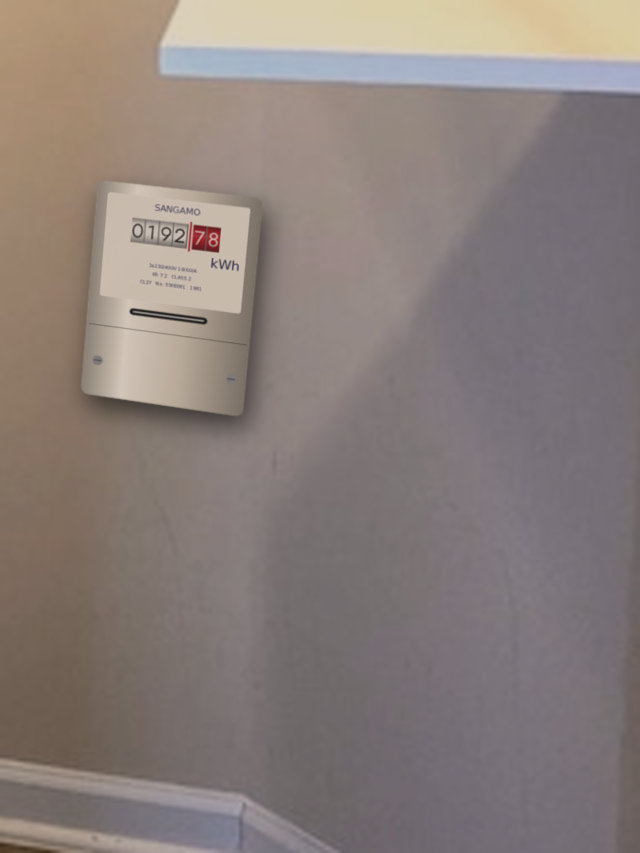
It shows 192.78; kWh
